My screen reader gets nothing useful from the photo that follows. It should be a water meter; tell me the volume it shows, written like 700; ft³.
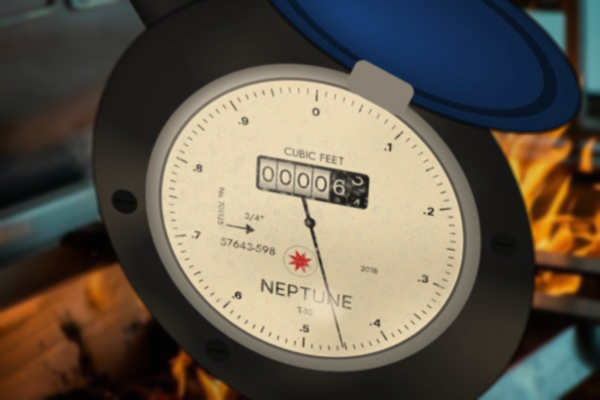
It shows 63.45; ft³
